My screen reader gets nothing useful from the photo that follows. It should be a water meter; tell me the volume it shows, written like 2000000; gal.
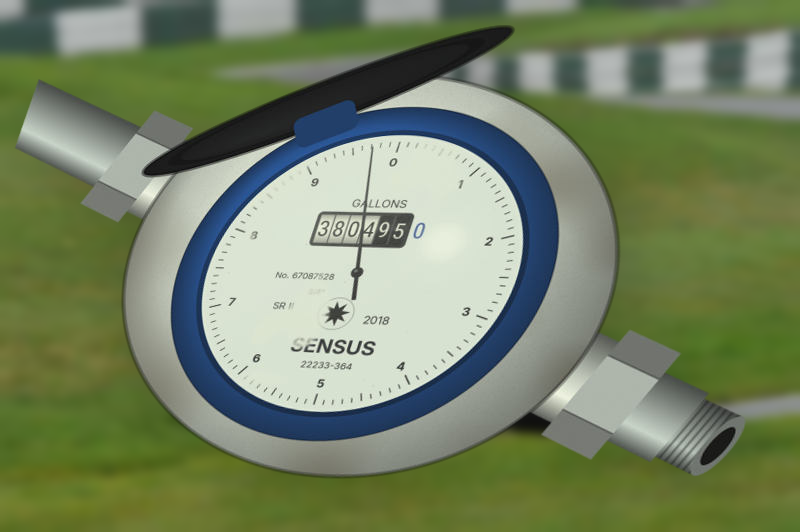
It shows 3804949.7; gal
